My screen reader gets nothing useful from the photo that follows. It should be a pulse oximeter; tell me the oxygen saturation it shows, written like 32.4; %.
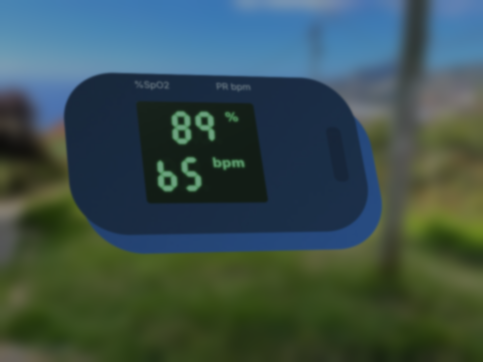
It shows 89; %
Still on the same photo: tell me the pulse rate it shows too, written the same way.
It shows 65; bpm
